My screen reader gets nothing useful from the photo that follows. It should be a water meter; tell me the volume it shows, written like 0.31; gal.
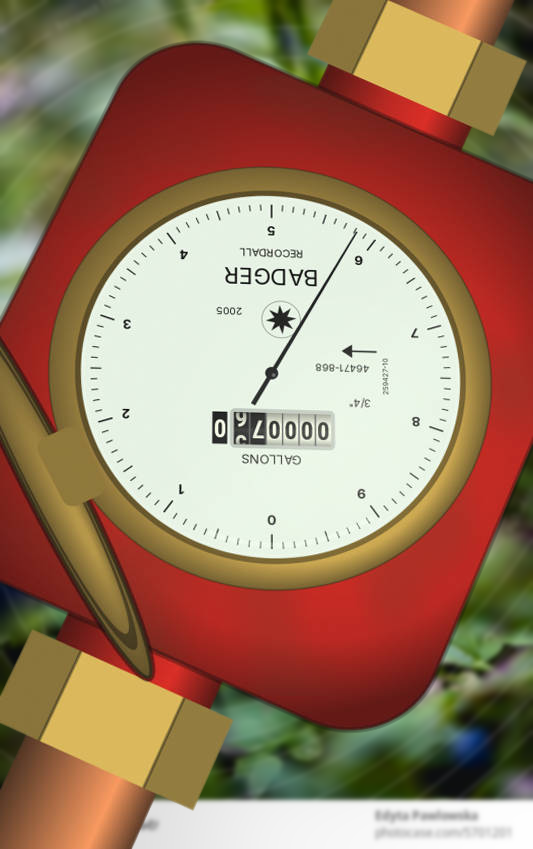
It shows 755.8; gal
